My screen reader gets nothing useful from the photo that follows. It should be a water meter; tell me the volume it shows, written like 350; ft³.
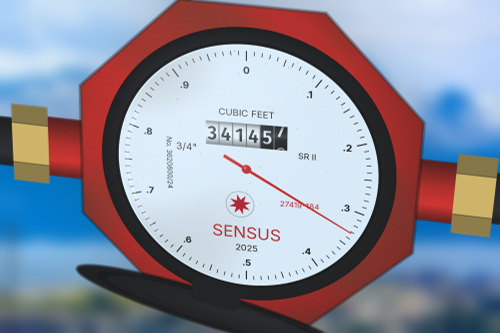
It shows 341457.33; ft³
